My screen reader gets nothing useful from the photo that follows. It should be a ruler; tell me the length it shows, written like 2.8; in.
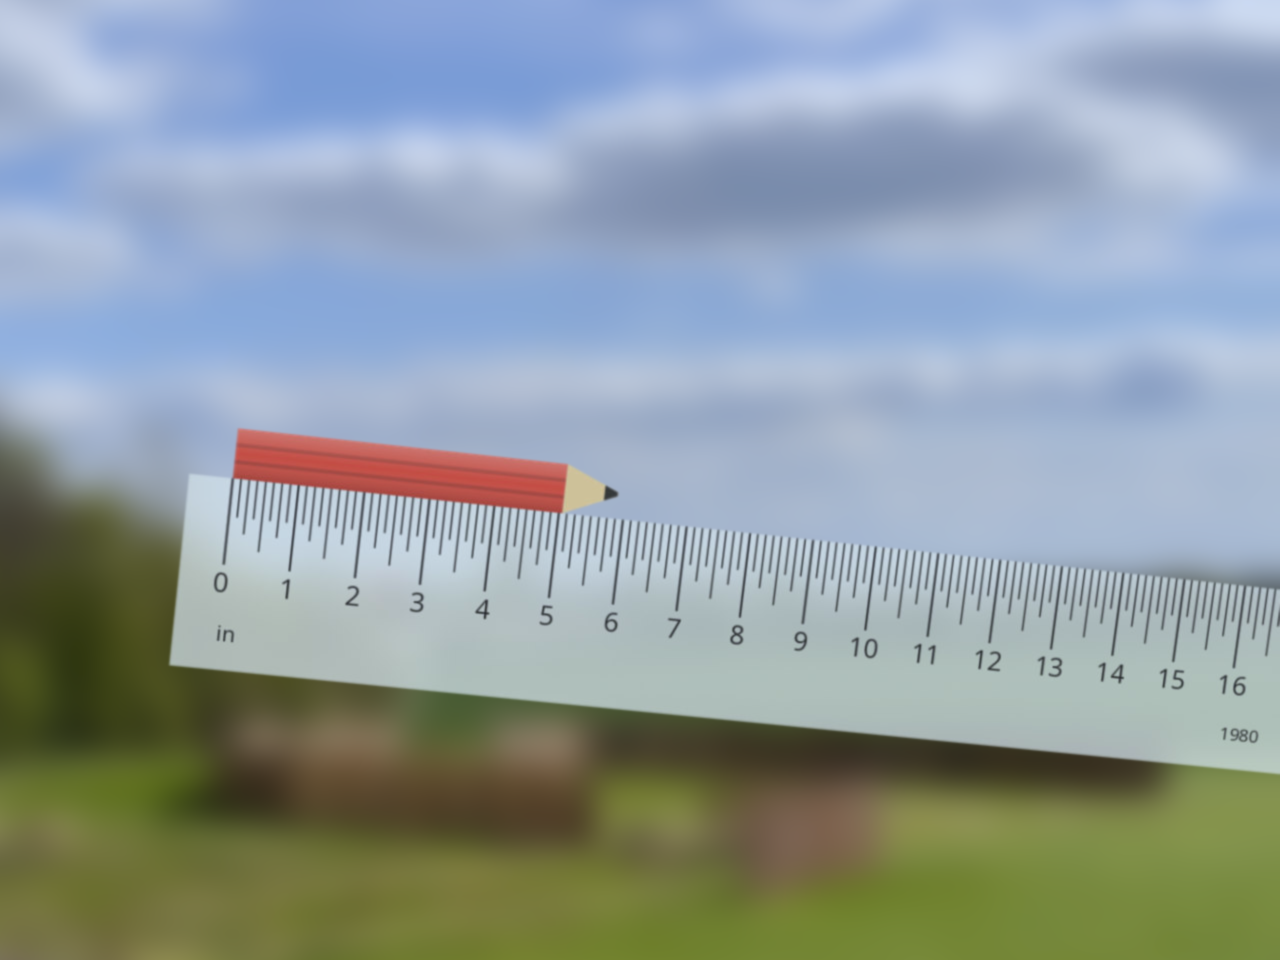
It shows 5.875; in
